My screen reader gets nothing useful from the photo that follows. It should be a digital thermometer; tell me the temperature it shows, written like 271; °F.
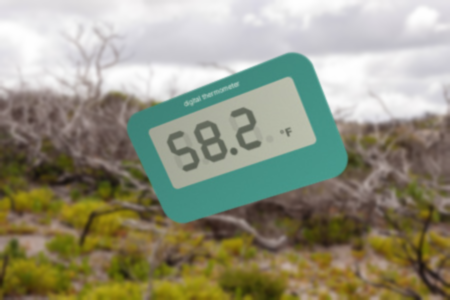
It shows 58.2; °F
